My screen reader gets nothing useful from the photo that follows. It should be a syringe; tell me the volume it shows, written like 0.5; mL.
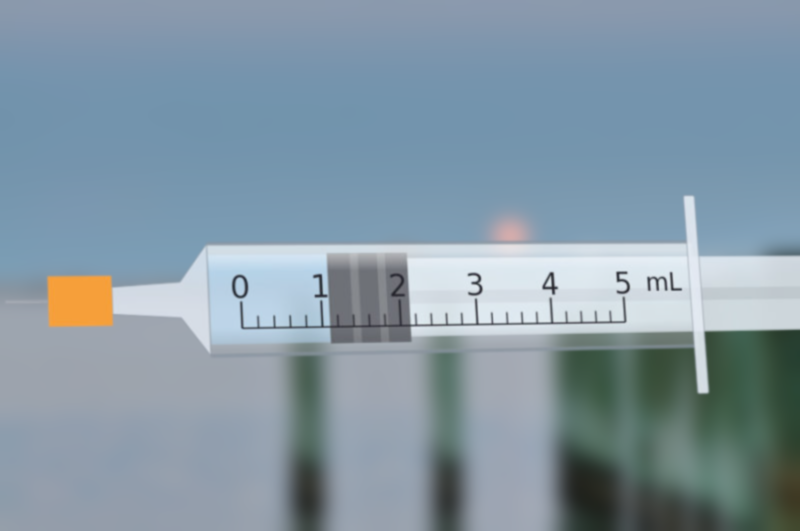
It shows 1.1; mL
